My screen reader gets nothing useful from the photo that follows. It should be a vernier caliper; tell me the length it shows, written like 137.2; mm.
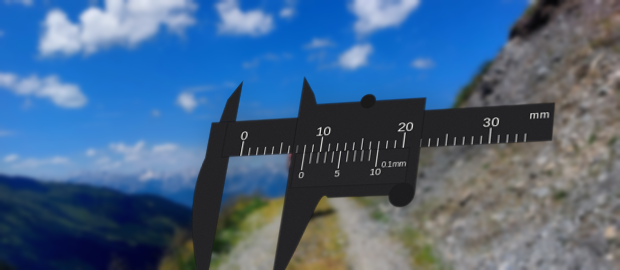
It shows 8.0; mm
